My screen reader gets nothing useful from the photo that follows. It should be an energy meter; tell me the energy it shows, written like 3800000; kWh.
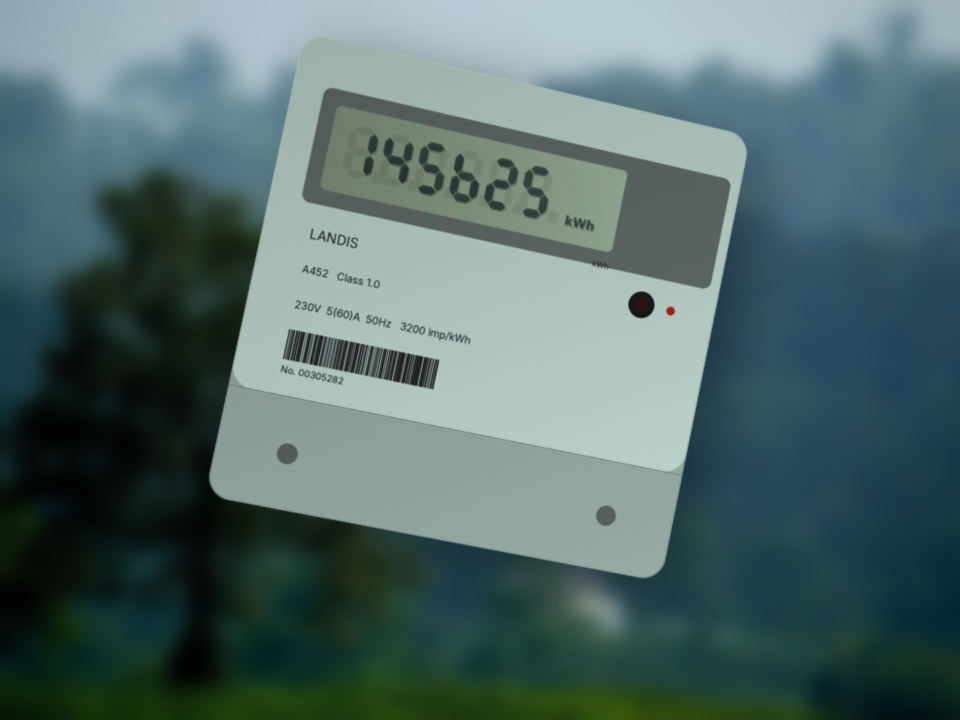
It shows 145625; kWh
